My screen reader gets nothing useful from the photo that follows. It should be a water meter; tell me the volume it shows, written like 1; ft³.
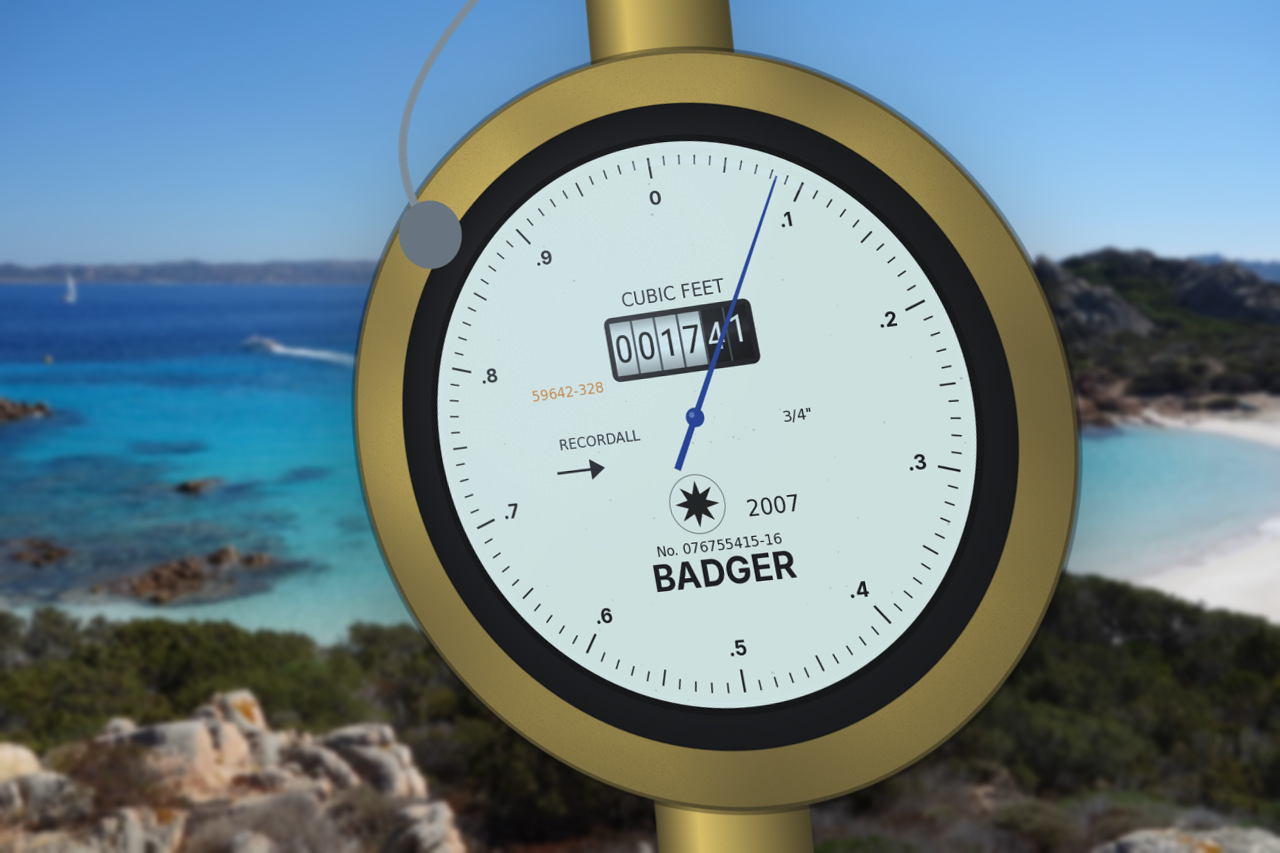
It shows 1741.08; ft³
